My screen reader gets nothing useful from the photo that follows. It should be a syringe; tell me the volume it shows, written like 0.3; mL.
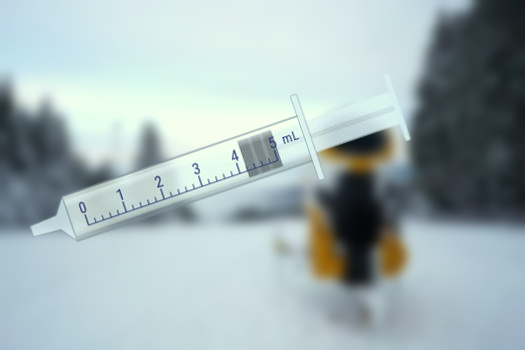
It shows 4.2; mL
